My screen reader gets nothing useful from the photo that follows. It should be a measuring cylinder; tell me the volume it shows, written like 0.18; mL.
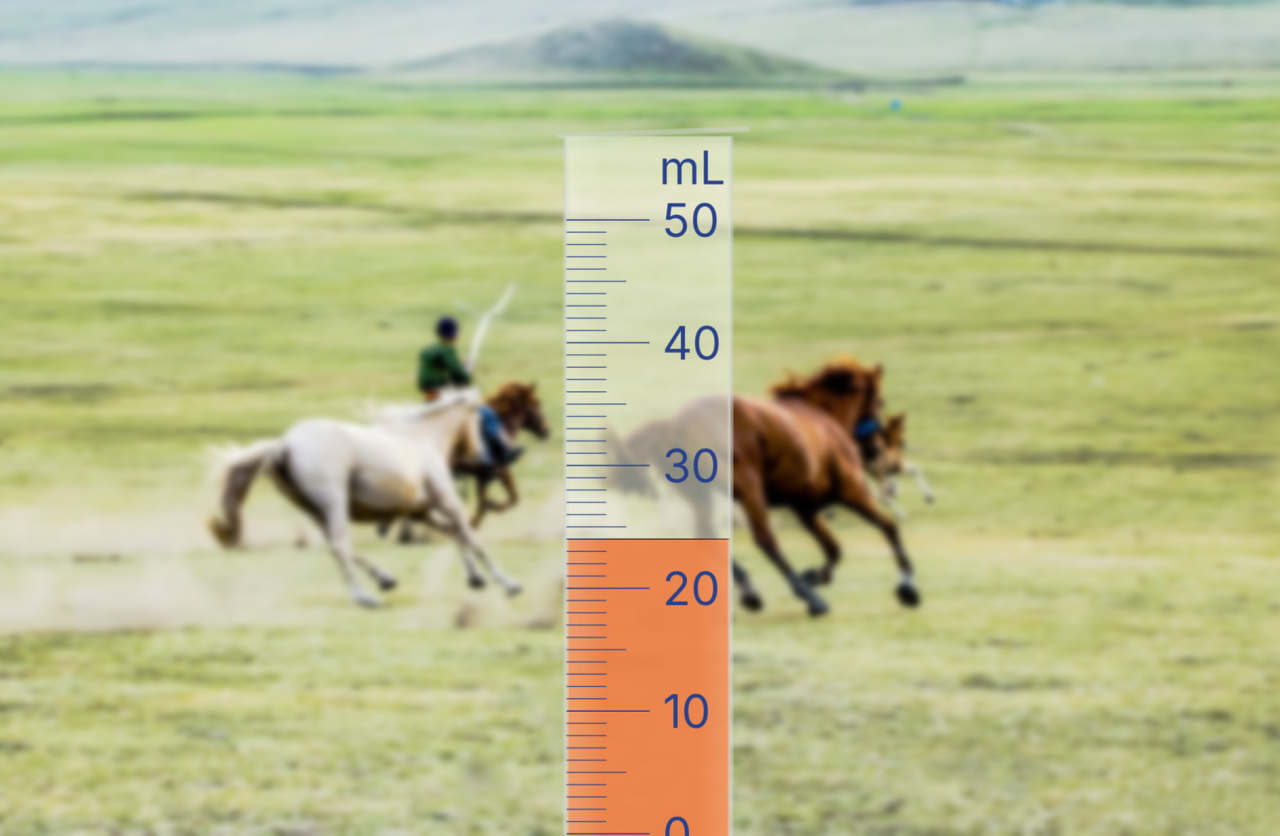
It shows 24; mL
